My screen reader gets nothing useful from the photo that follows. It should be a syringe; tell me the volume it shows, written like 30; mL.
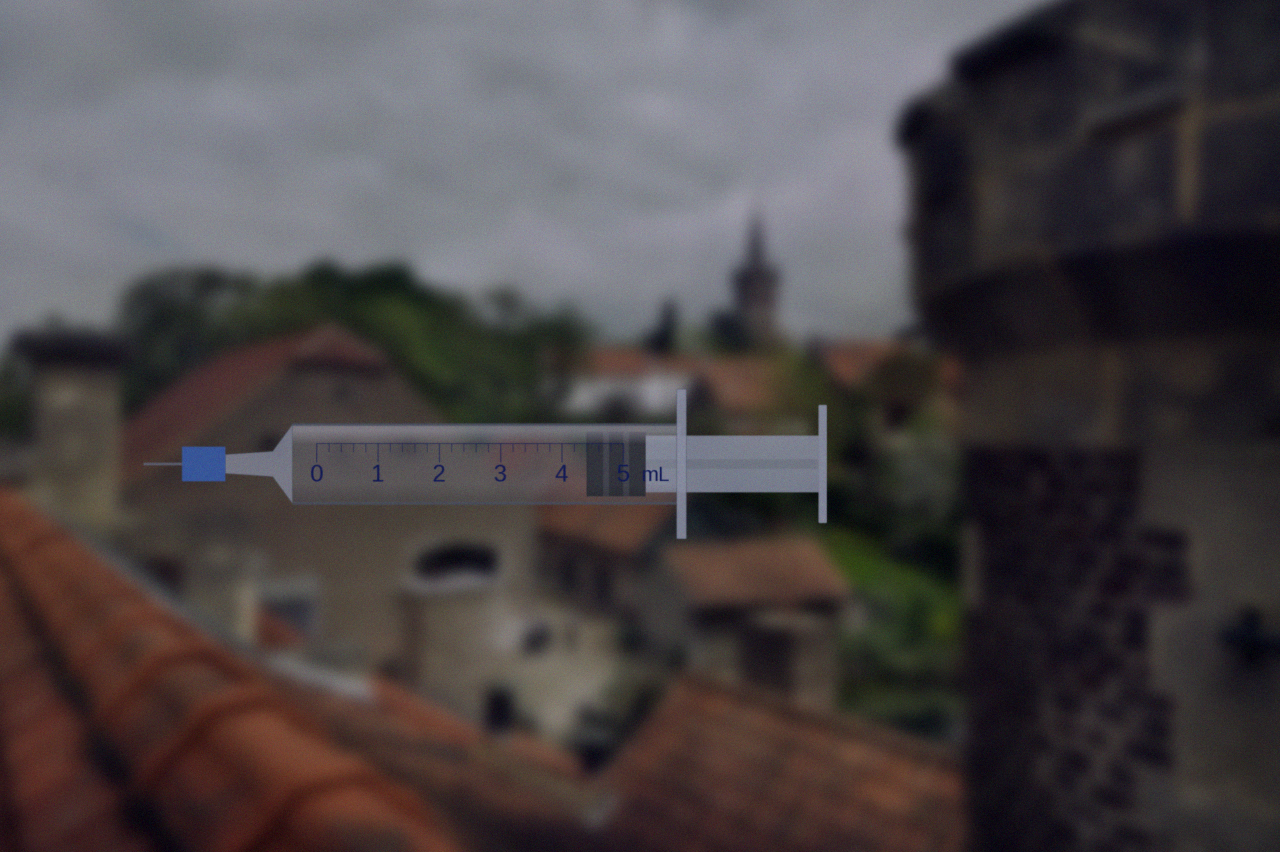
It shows 4.4; mL
